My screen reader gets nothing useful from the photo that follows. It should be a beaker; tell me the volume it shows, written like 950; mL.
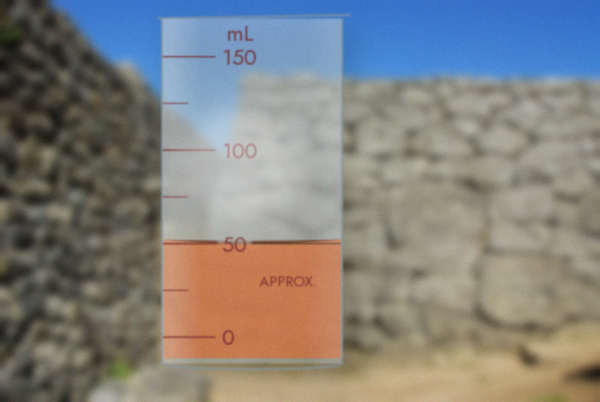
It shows 50; mL
